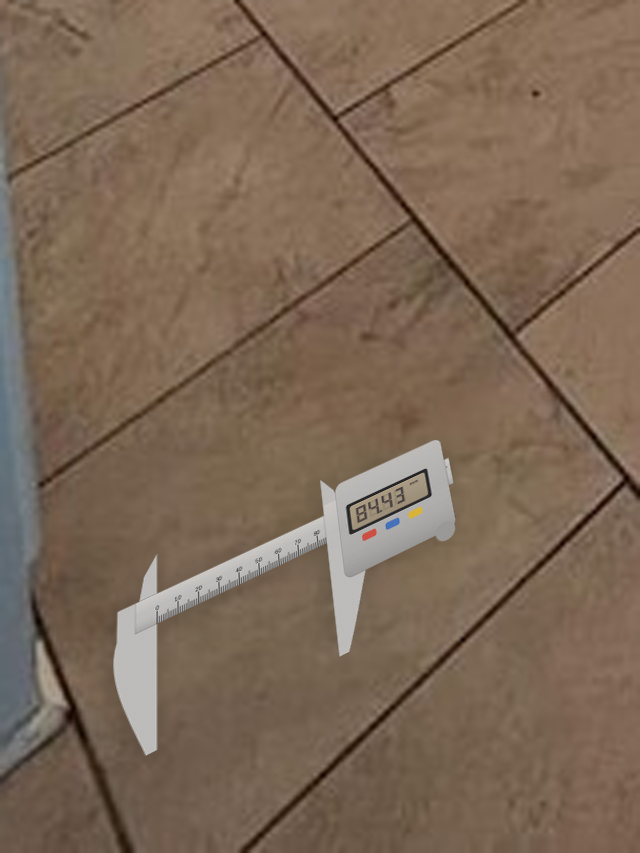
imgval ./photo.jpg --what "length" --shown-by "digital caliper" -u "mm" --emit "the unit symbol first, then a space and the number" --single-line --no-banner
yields mm 84.43
